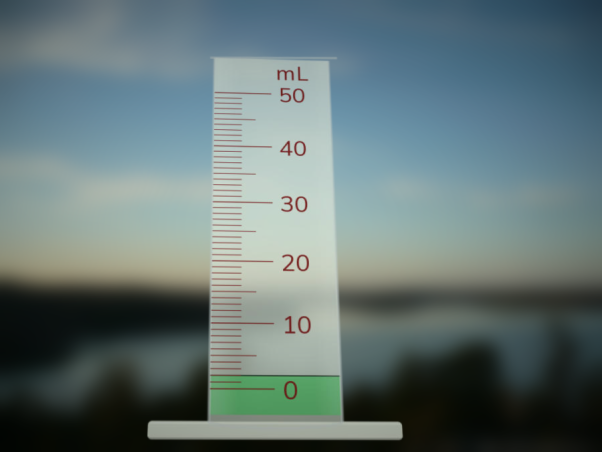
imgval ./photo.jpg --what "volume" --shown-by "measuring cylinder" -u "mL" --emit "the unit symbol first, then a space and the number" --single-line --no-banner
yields mL 2
